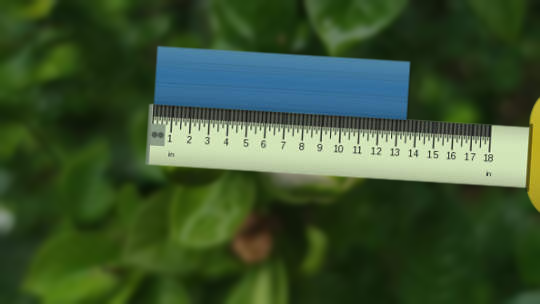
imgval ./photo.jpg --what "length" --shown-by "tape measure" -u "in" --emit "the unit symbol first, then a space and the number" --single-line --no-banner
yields in 13.5
